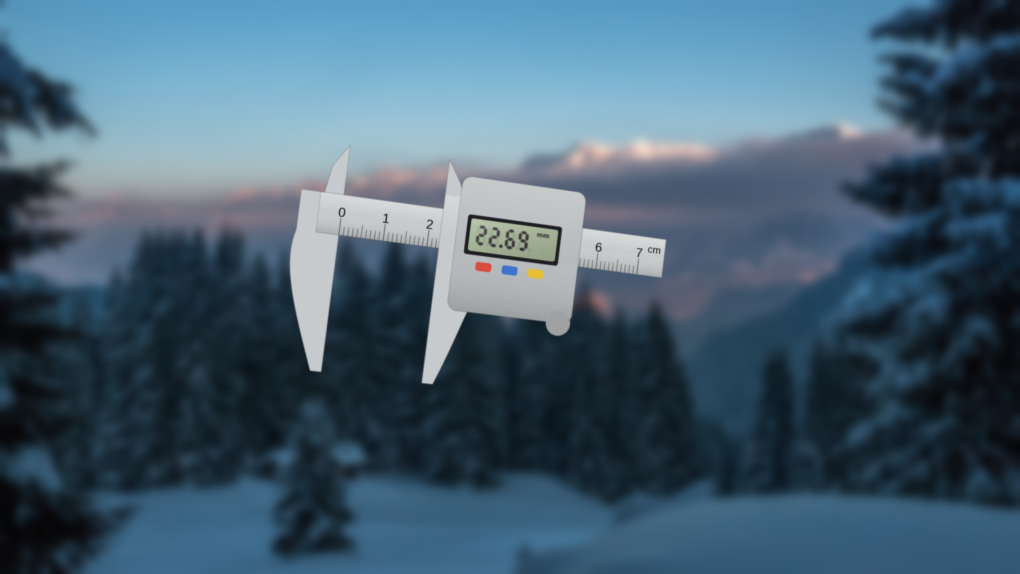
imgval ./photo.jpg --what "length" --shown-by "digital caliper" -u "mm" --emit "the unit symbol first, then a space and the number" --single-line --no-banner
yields mm 22.69
